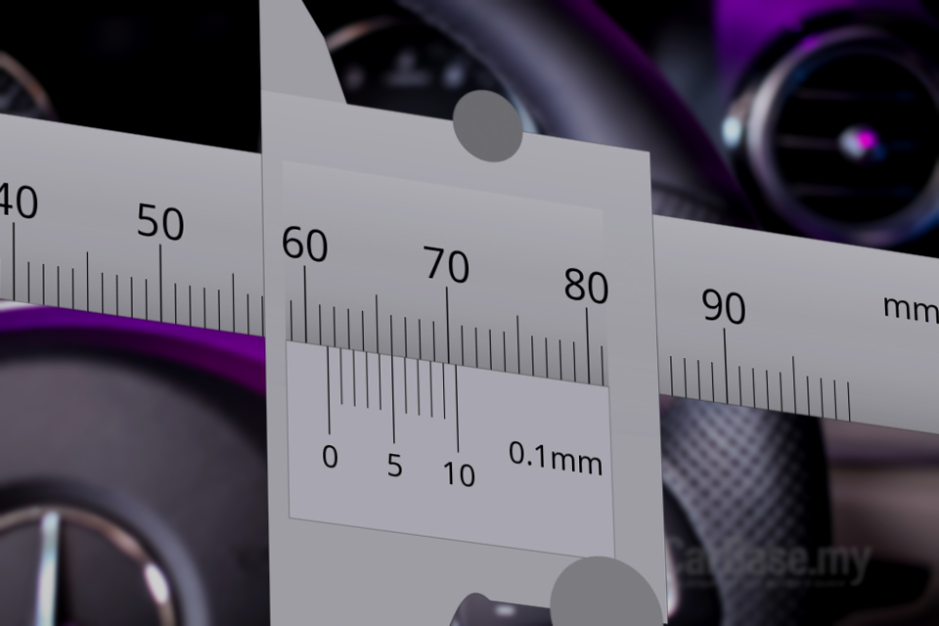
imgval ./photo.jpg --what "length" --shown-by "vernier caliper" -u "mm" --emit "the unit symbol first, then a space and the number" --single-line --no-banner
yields mm 61.5
